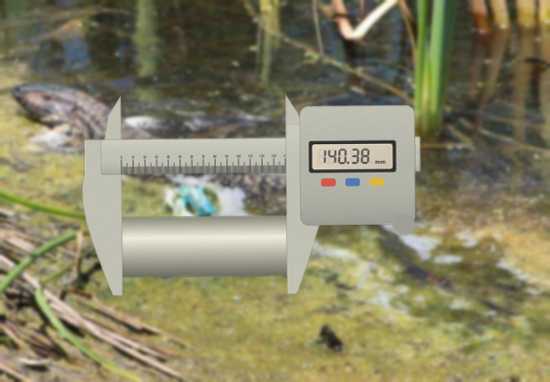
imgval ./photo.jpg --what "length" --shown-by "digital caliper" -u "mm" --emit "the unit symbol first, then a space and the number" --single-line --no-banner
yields mm 140.38
